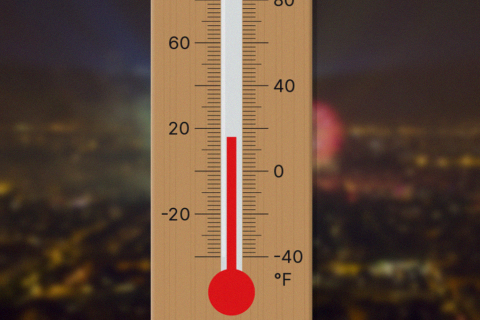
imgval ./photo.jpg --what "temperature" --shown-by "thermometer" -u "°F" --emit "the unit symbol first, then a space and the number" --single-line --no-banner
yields °F 16
